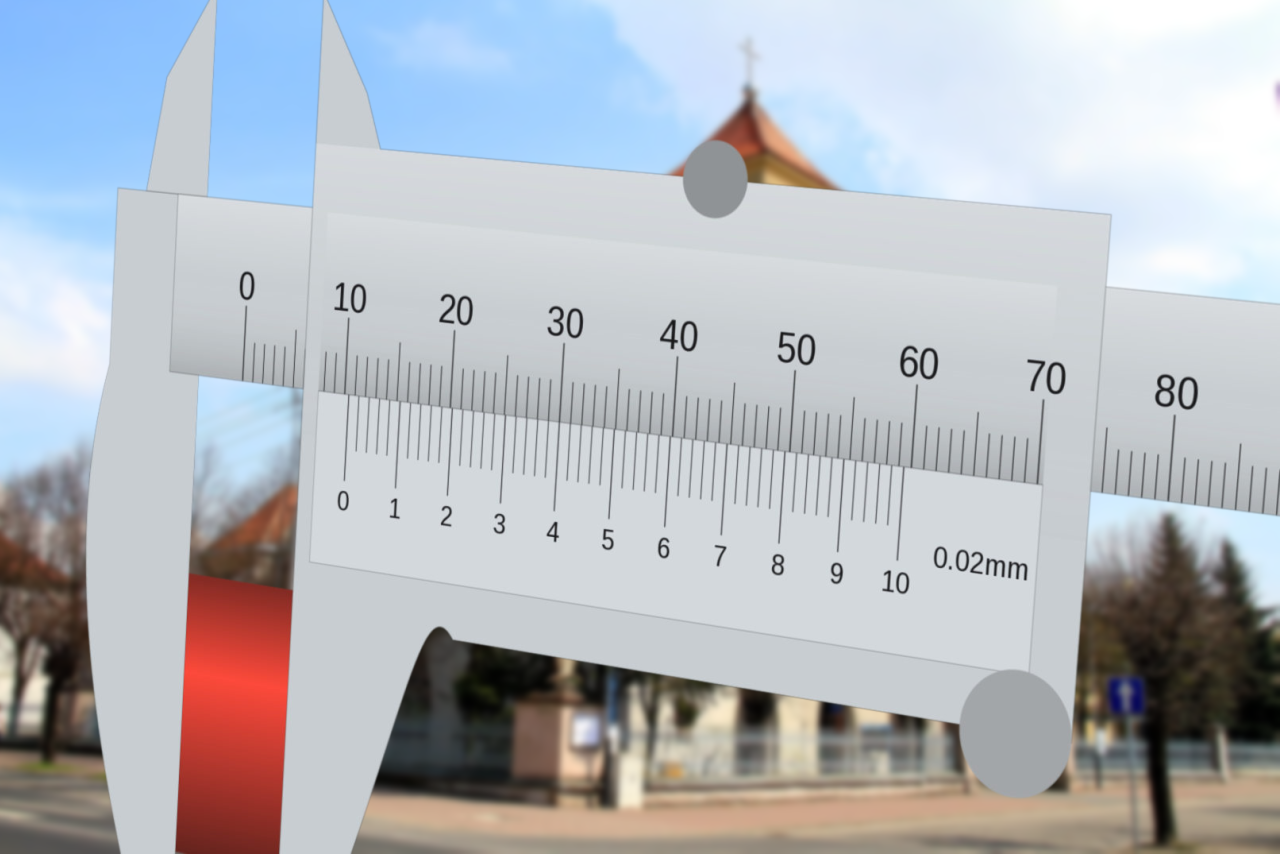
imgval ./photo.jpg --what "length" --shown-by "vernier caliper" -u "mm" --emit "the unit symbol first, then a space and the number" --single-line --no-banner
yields mm 10.4
